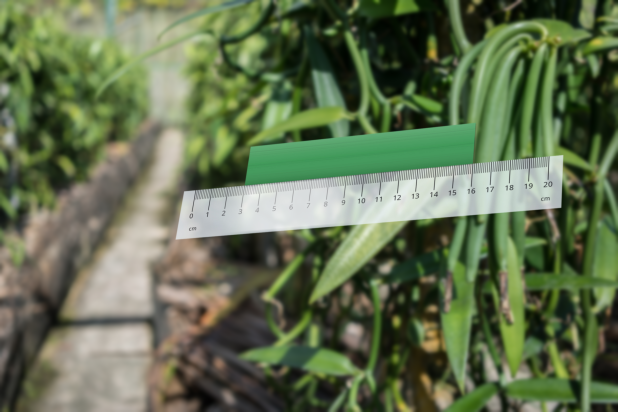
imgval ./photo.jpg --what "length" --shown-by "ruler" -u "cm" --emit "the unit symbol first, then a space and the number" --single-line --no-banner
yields cm 13
